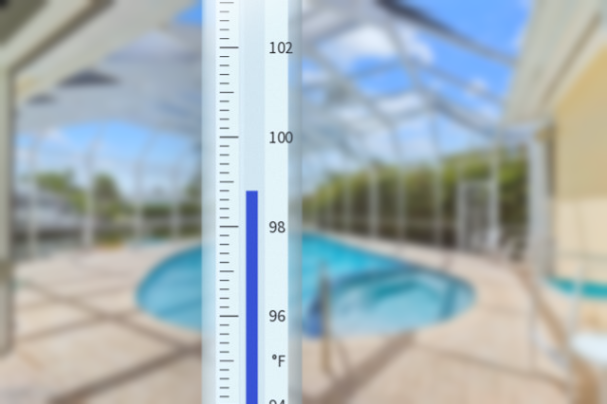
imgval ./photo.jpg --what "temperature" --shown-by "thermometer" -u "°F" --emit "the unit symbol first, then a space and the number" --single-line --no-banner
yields °F 98.8
